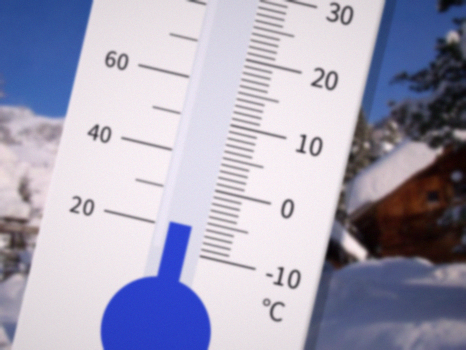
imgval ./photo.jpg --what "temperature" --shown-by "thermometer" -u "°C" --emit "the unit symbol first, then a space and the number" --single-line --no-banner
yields °C -6
